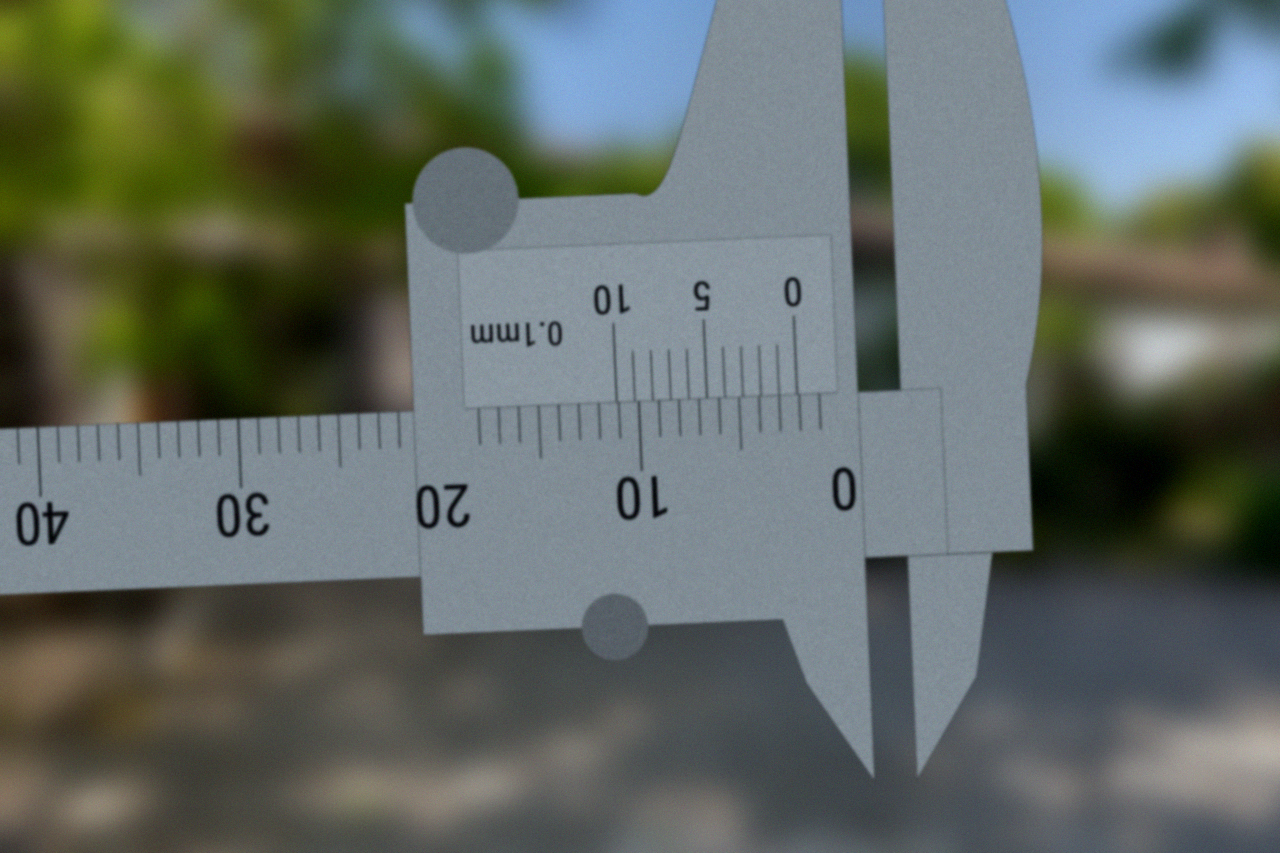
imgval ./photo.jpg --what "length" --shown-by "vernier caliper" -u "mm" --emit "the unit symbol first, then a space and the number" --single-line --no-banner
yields mm 2.1
